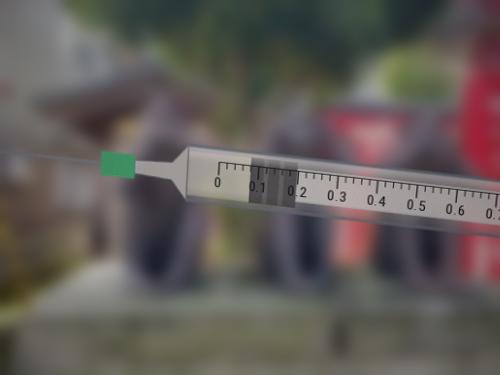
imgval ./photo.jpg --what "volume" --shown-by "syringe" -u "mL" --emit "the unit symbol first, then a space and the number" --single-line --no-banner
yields mL 0.08
